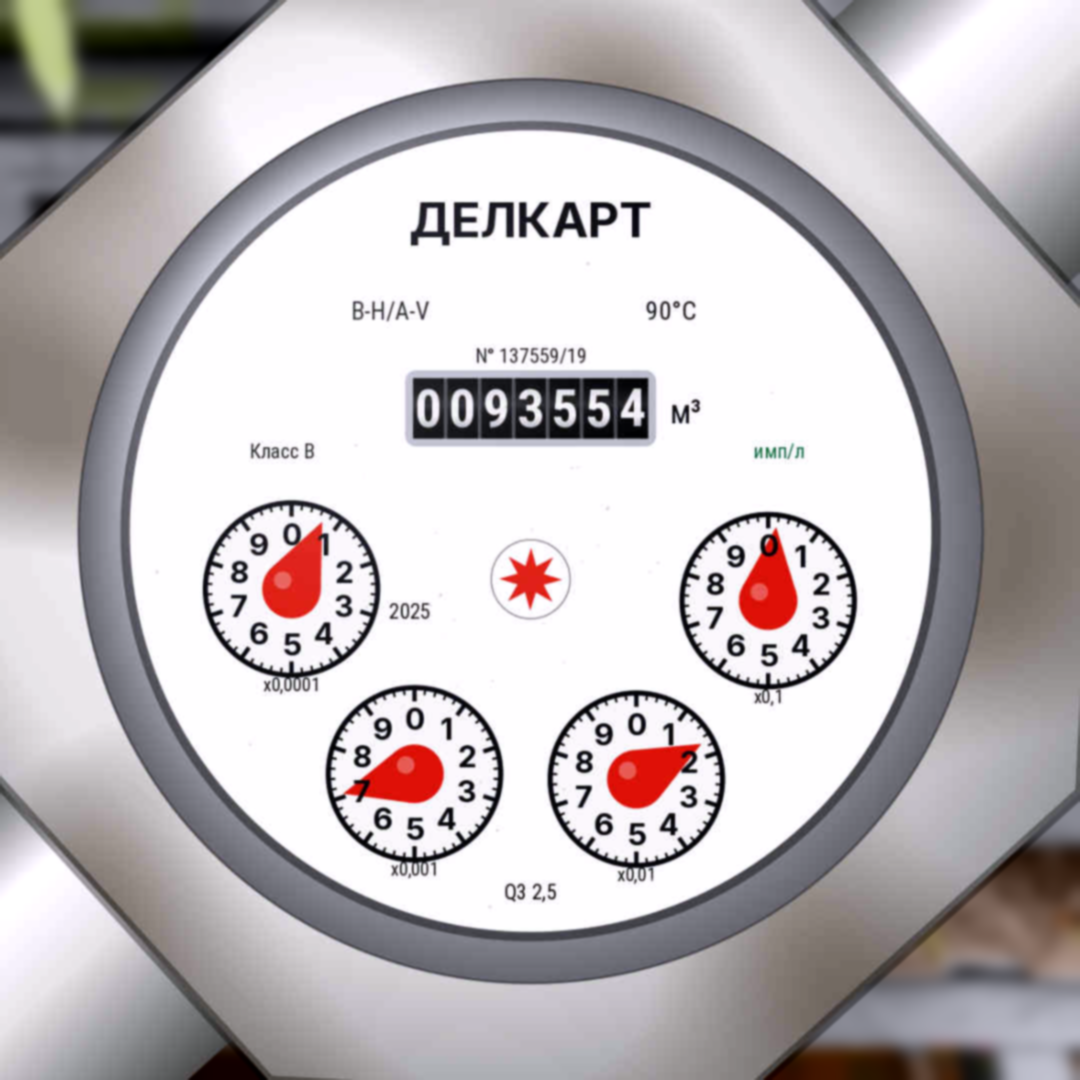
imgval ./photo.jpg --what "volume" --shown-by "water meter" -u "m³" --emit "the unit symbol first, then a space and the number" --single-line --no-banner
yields m³ 93554.0170
